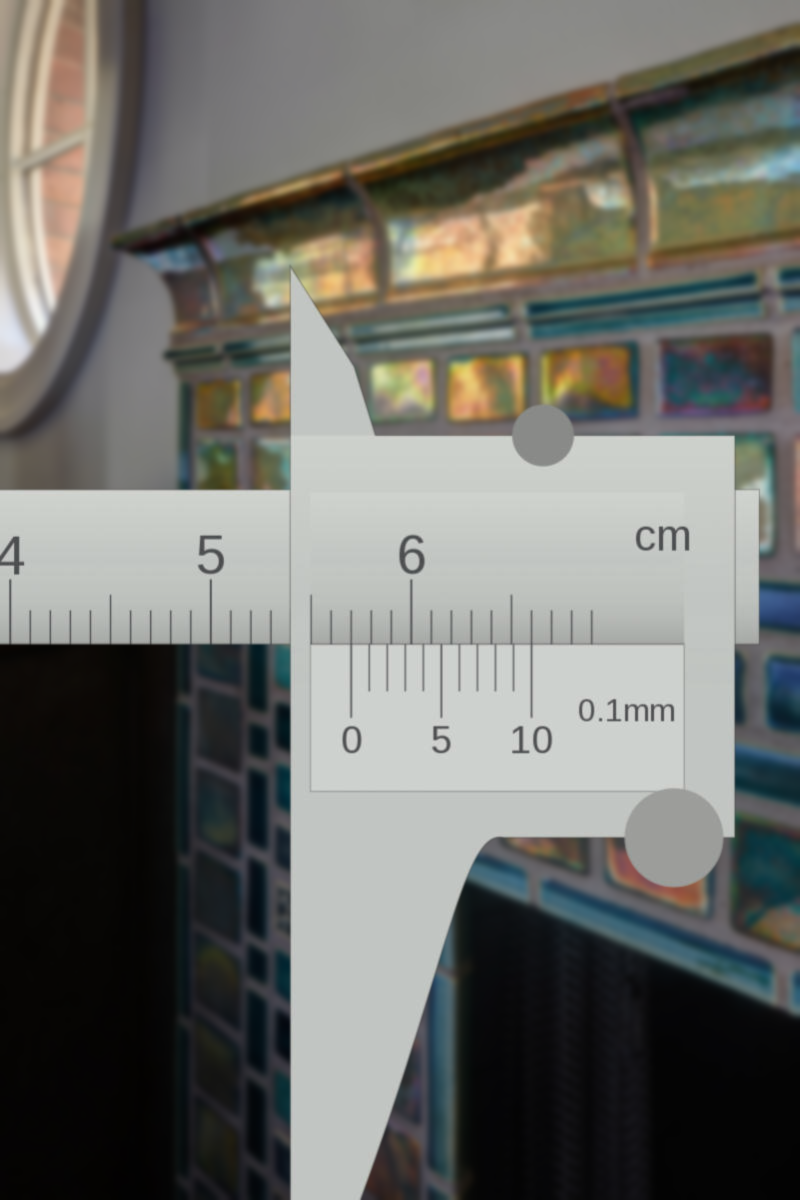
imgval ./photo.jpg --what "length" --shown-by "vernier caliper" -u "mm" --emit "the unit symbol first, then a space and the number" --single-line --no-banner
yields mm 57.0
